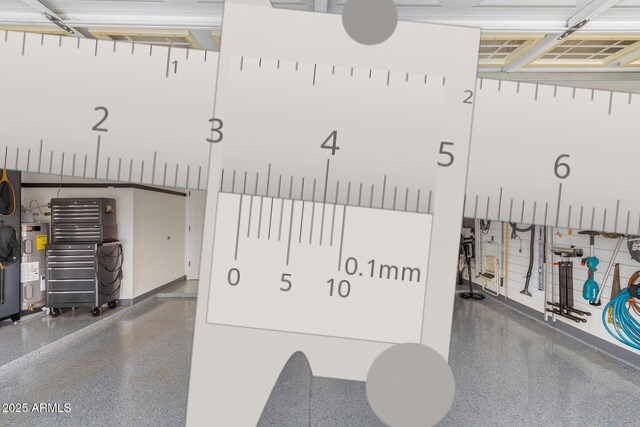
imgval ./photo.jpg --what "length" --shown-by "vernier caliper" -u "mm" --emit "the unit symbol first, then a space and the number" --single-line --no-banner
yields mm 32.8
